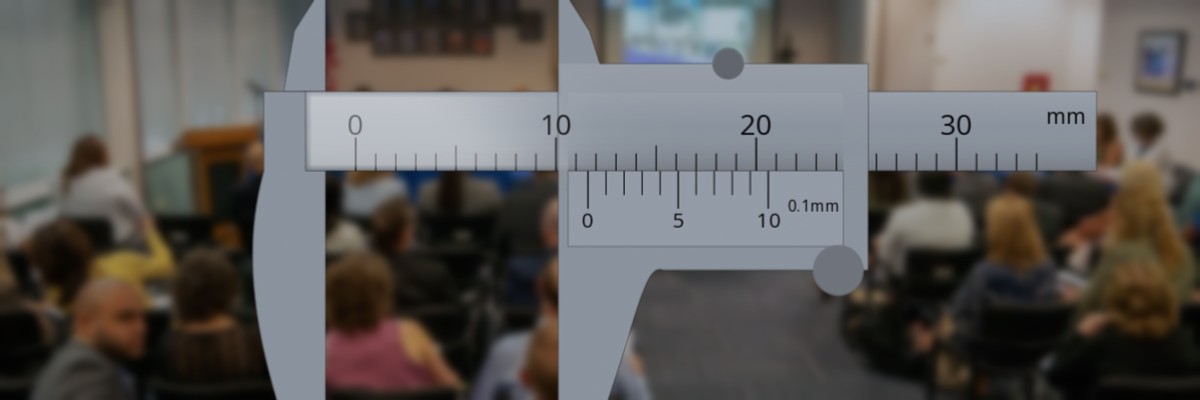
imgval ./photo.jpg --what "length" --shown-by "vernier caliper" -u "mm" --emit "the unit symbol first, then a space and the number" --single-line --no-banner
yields mm 11.6
